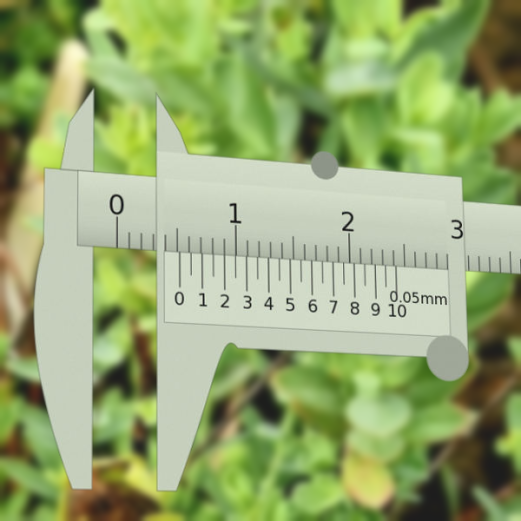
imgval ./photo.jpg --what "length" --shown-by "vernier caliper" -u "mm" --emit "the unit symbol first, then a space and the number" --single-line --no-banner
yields mm 5.2
